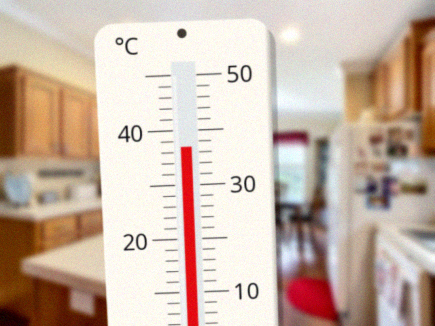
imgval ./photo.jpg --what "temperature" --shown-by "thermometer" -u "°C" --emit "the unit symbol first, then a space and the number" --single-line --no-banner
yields °C 37
